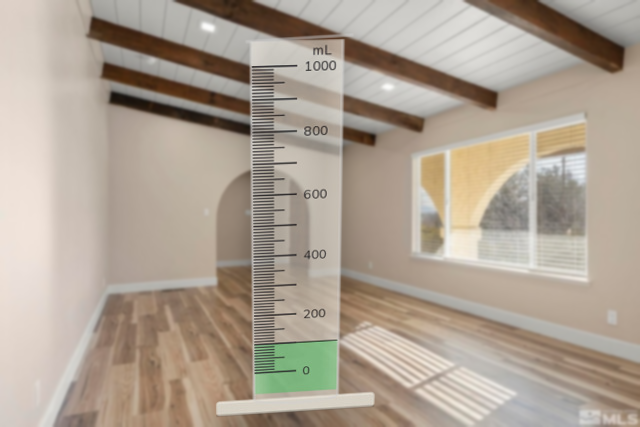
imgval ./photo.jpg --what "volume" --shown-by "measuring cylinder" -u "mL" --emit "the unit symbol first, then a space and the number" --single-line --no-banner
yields mL 100
